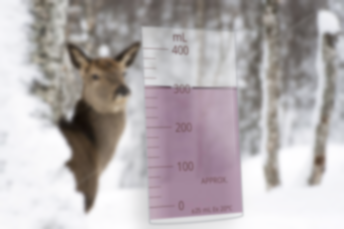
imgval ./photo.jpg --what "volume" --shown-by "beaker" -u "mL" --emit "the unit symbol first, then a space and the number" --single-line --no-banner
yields mL 300
